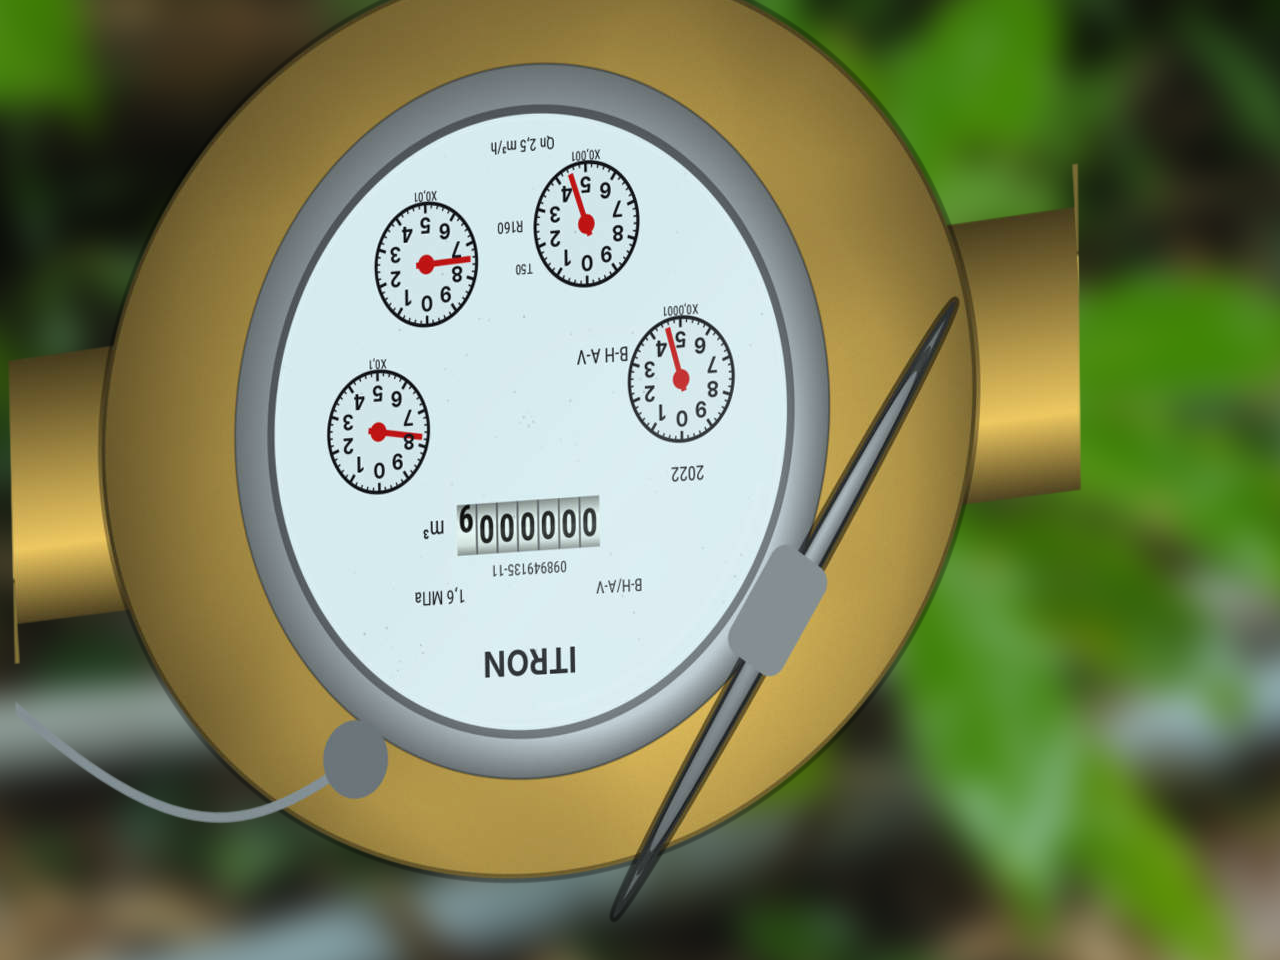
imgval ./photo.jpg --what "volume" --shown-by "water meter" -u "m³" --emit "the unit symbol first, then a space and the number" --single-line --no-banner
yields m³ 8.7744
